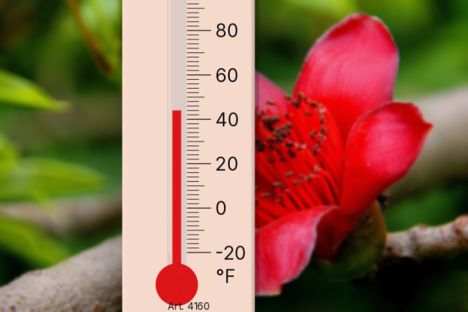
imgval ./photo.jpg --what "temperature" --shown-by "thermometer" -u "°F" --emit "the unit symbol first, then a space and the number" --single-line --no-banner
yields °F 44
